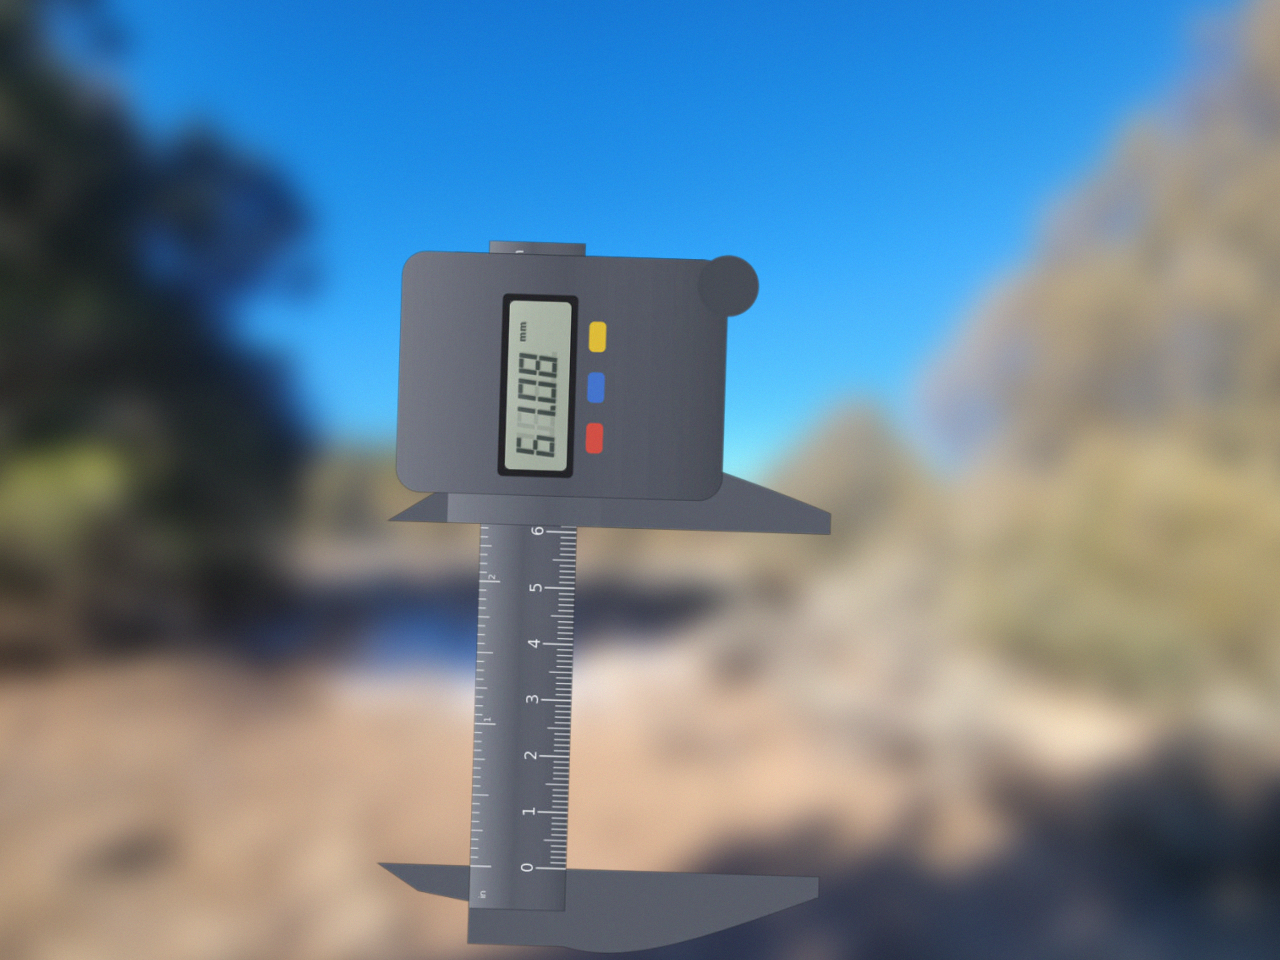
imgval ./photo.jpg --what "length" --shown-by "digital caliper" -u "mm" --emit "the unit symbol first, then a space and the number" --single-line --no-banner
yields mm 61.08
